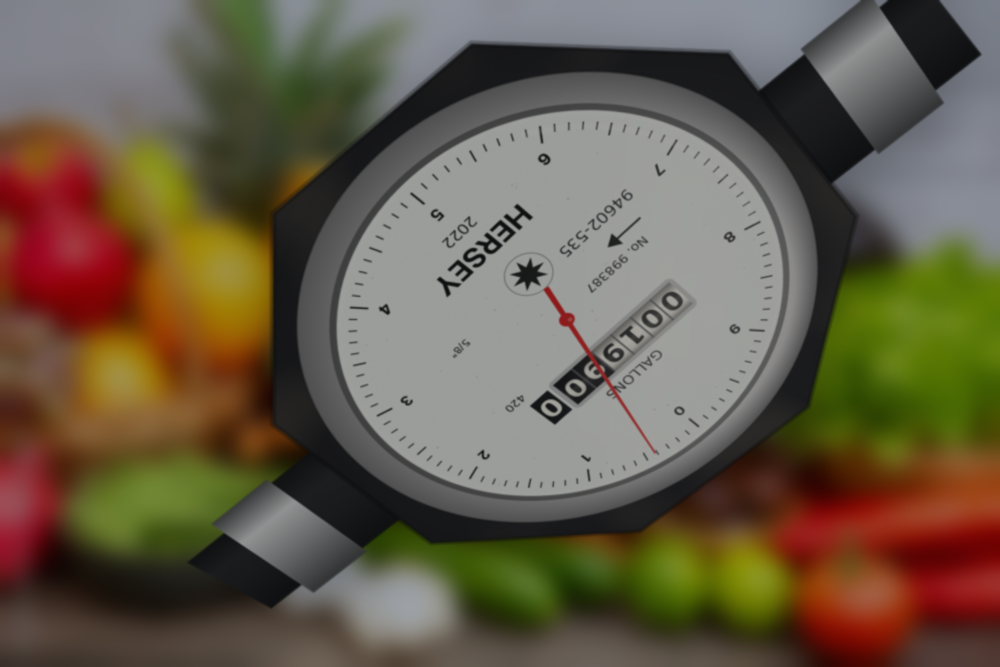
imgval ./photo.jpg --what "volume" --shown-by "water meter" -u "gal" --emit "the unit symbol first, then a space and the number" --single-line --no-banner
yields gal 19900.4
